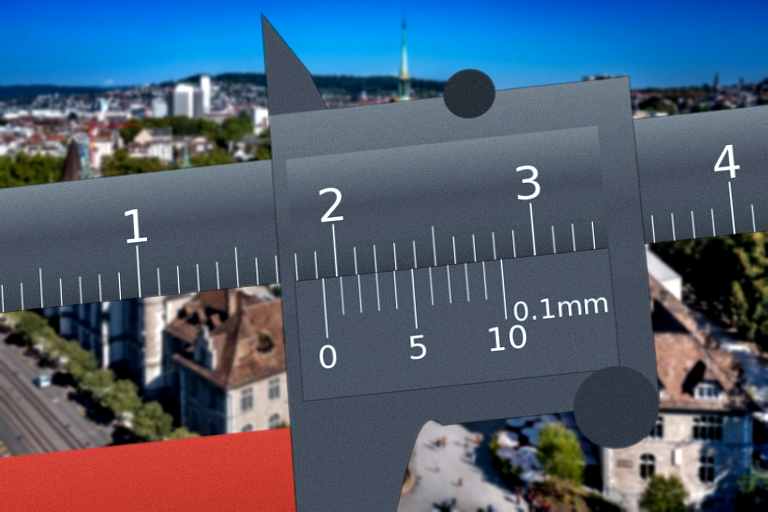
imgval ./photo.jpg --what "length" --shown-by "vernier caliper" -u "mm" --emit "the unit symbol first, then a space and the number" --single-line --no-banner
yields mm 19.3
